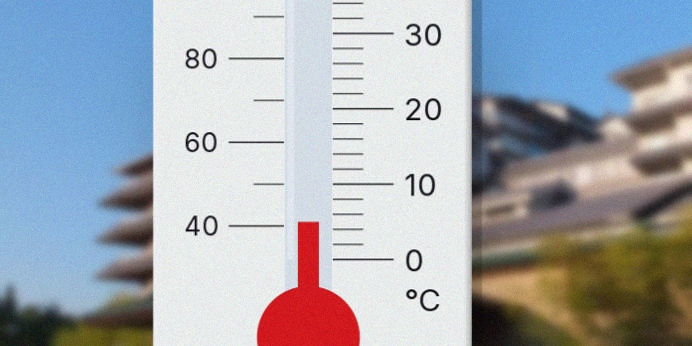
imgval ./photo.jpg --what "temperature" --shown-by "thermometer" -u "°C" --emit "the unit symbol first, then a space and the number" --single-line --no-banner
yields °C 5
